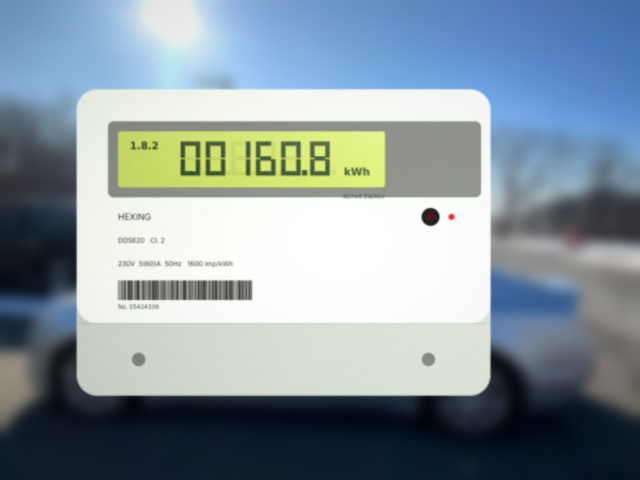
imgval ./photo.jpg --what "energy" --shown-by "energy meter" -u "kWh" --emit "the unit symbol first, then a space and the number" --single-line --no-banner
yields kWh 160.8
